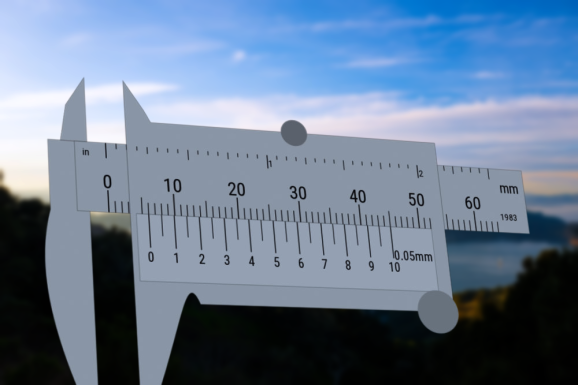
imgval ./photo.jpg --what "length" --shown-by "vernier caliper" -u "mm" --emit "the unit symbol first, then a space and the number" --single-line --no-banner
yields mm 6.0
